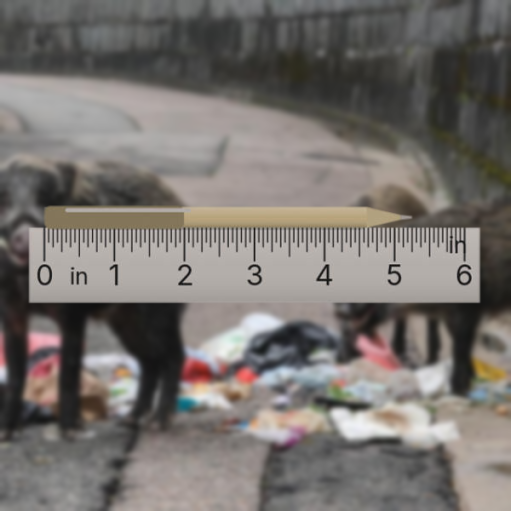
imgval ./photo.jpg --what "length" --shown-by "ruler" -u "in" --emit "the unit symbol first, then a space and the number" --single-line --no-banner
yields in 5.25
